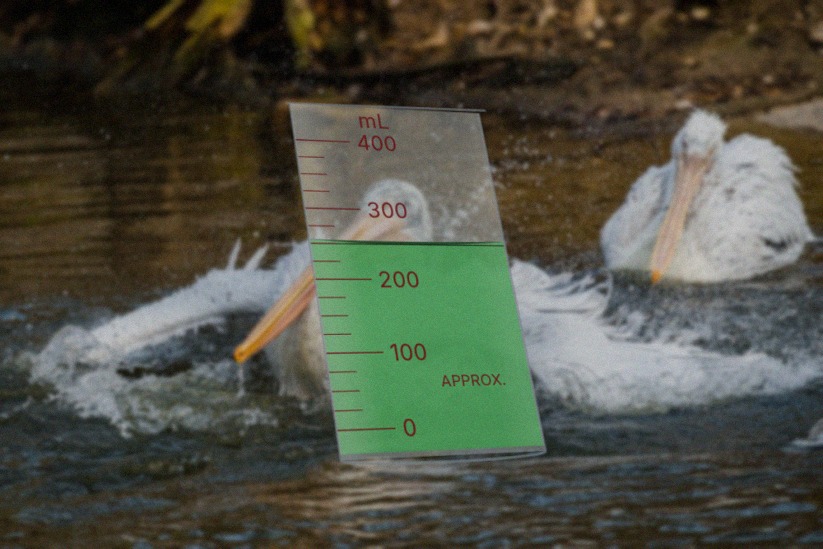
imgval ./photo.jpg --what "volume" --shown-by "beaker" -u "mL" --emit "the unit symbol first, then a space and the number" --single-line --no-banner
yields mL 250
